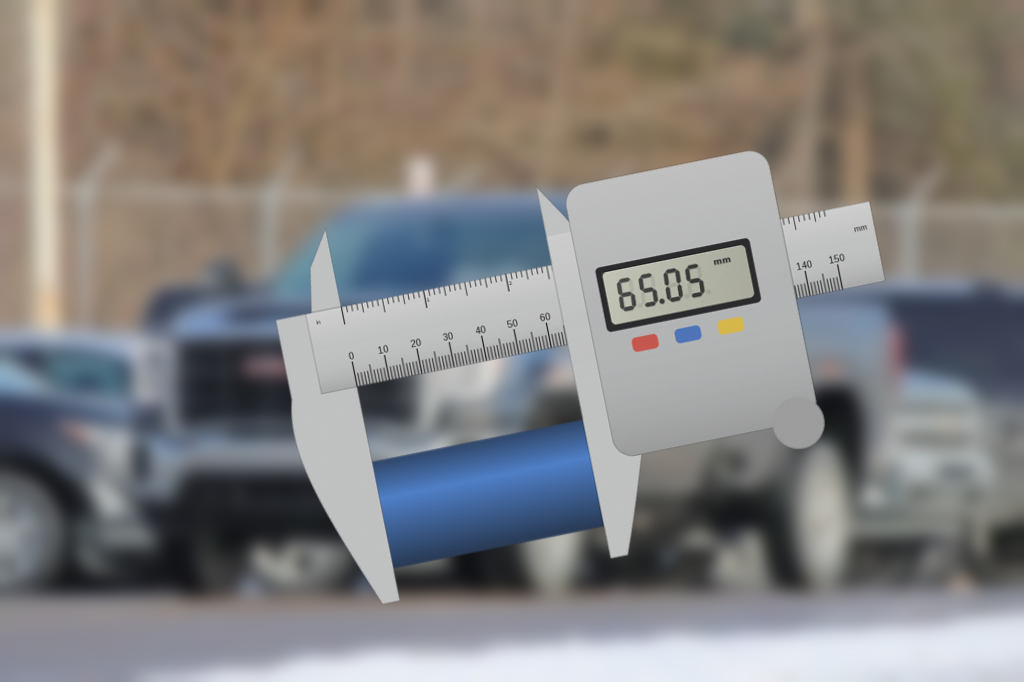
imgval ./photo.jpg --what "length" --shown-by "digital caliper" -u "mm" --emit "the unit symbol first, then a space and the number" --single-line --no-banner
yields mm 65.05
